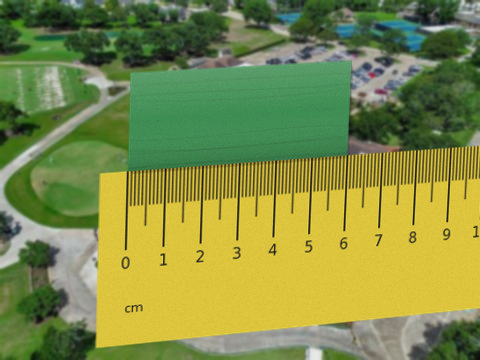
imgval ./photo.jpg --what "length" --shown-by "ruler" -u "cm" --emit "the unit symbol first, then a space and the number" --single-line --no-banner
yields cm 6
